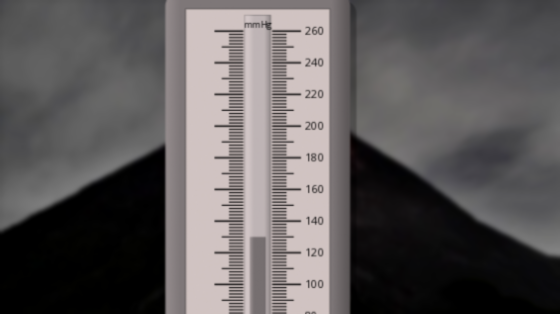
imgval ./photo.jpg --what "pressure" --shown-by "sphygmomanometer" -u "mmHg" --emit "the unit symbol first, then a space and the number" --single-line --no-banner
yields mmHg 130
